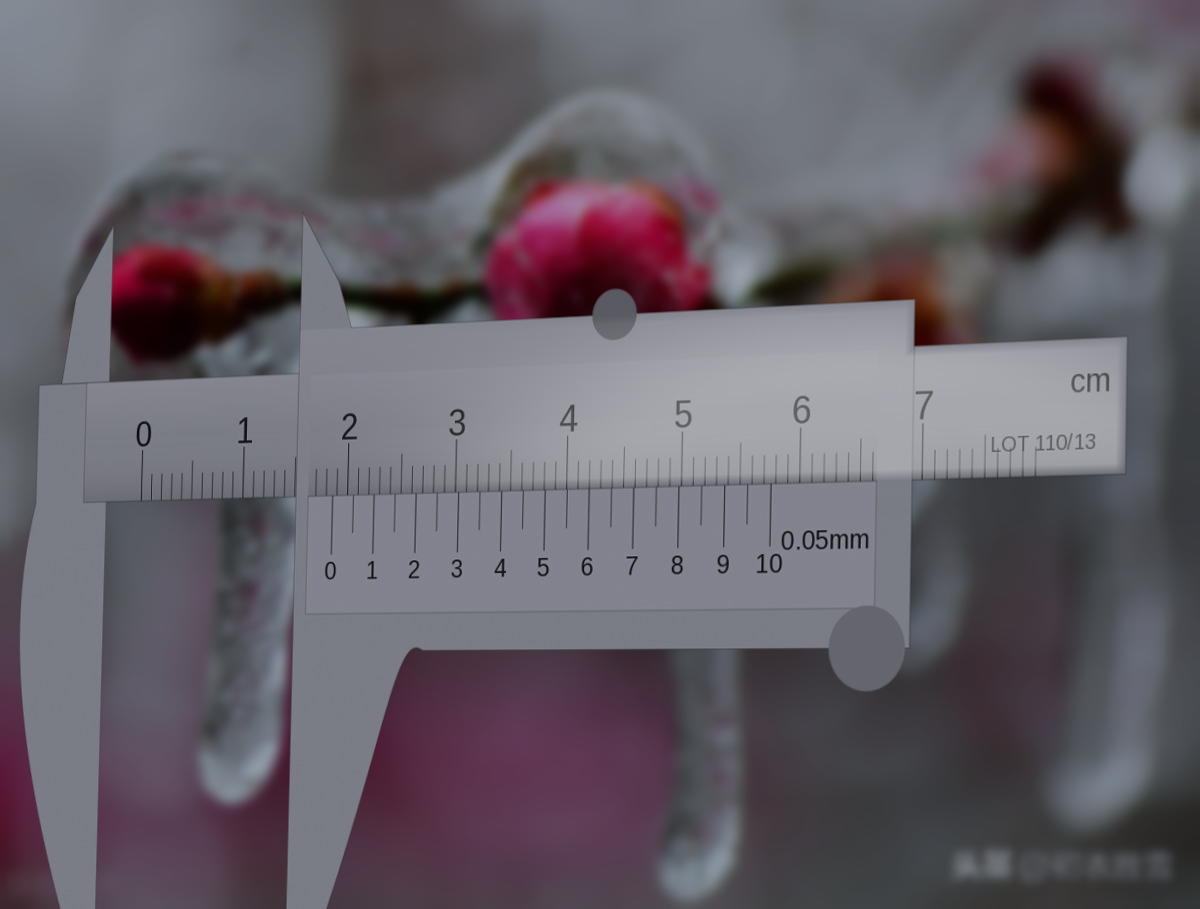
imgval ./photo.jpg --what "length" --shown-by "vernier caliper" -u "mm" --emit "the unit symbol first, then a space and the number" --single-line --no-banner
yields mm 18.6
